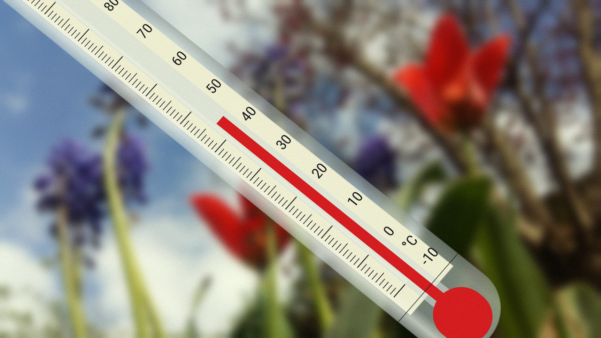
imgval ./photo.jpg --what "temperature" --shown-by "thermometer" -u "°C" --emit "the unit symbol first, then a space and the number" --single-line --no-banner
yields °C 44
